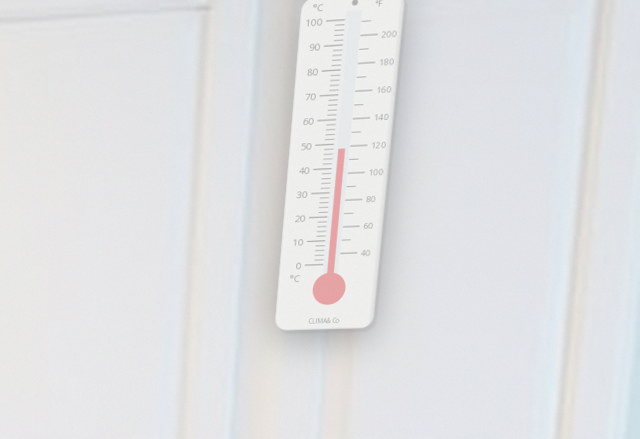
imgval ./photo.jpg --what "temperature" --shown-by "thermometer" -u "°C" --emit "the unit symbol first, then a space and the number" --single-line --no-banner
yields °C 48
